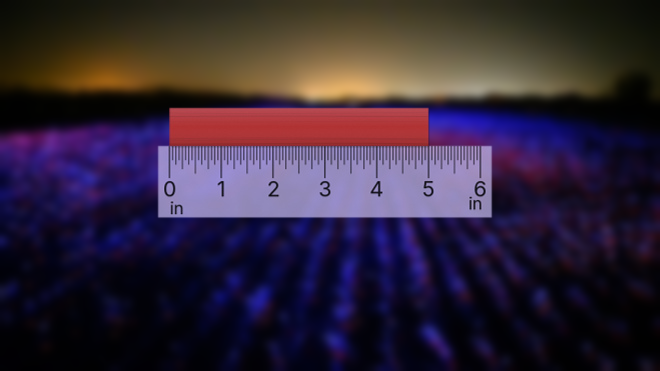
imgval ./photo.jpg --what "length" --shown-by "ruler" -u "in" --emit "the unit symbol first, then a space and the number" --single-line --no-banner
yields in 5
